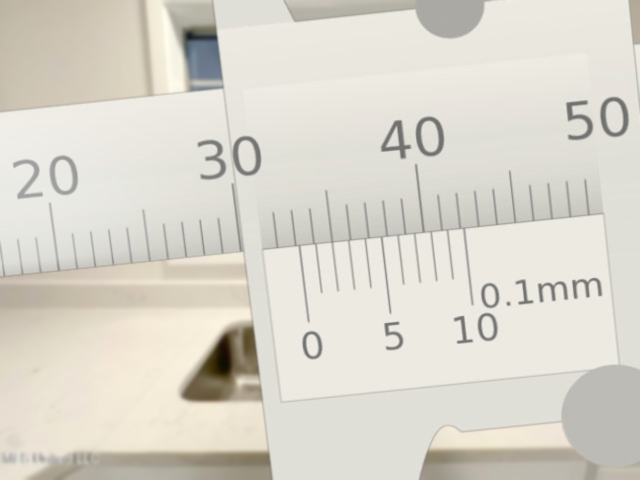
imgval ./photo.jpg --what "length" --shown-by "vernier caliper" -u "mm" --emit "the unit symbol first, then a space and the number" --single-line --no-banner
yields mm 33.2
